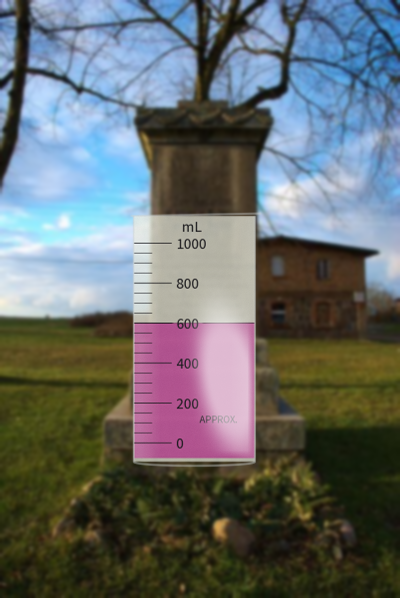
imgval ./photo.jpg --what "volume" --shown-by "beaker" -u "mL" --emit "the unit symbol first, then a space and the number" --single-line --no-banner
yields mL 600
